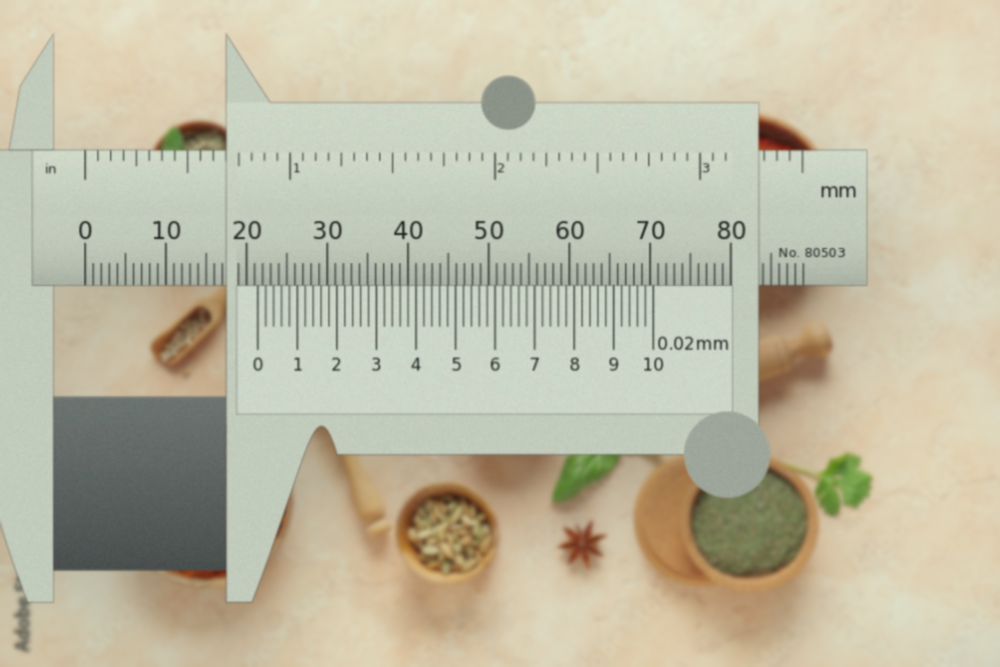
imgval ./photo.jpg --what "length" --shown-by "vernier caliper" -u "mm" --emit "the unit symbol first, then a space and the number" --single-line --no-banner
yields mm 21.4
